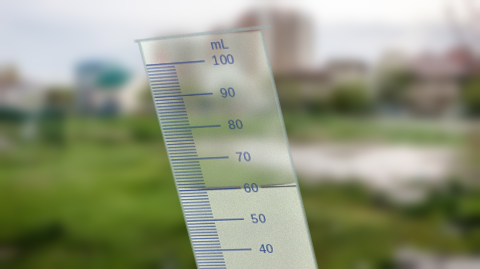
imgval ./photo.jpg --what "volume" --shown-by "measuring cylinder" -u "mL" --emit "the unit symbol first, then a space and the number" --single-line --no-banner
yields mL 60
